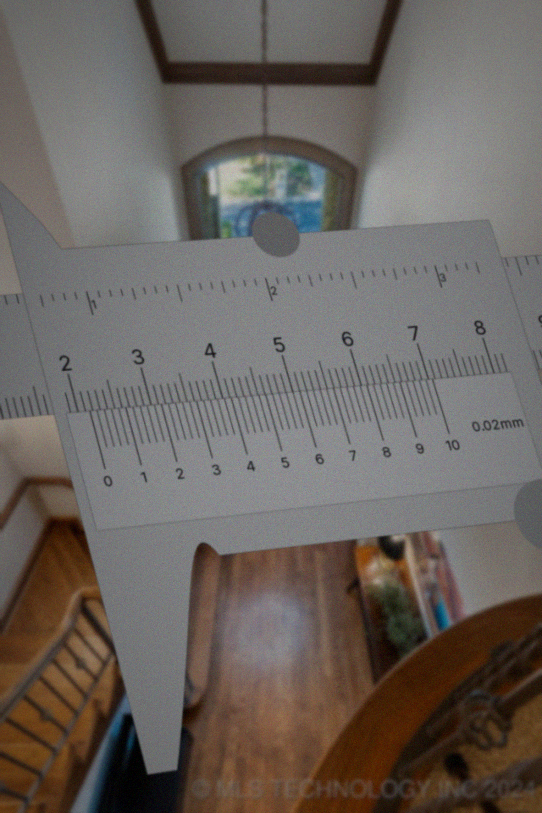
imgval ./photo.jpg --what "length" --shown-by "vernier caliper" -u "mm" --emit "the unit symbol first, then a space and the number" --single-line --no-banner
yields mm 21.6
